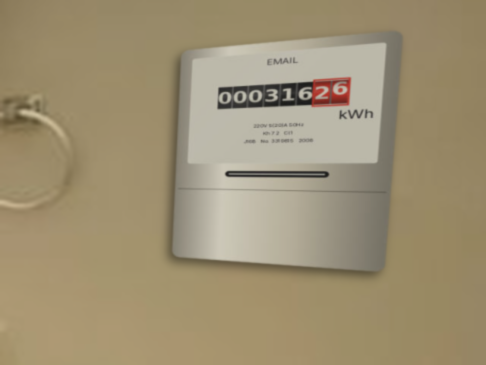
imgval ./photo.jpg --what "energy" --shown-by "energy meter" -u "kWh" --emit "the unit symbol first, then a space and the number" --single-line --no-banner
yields kWh 316.26
